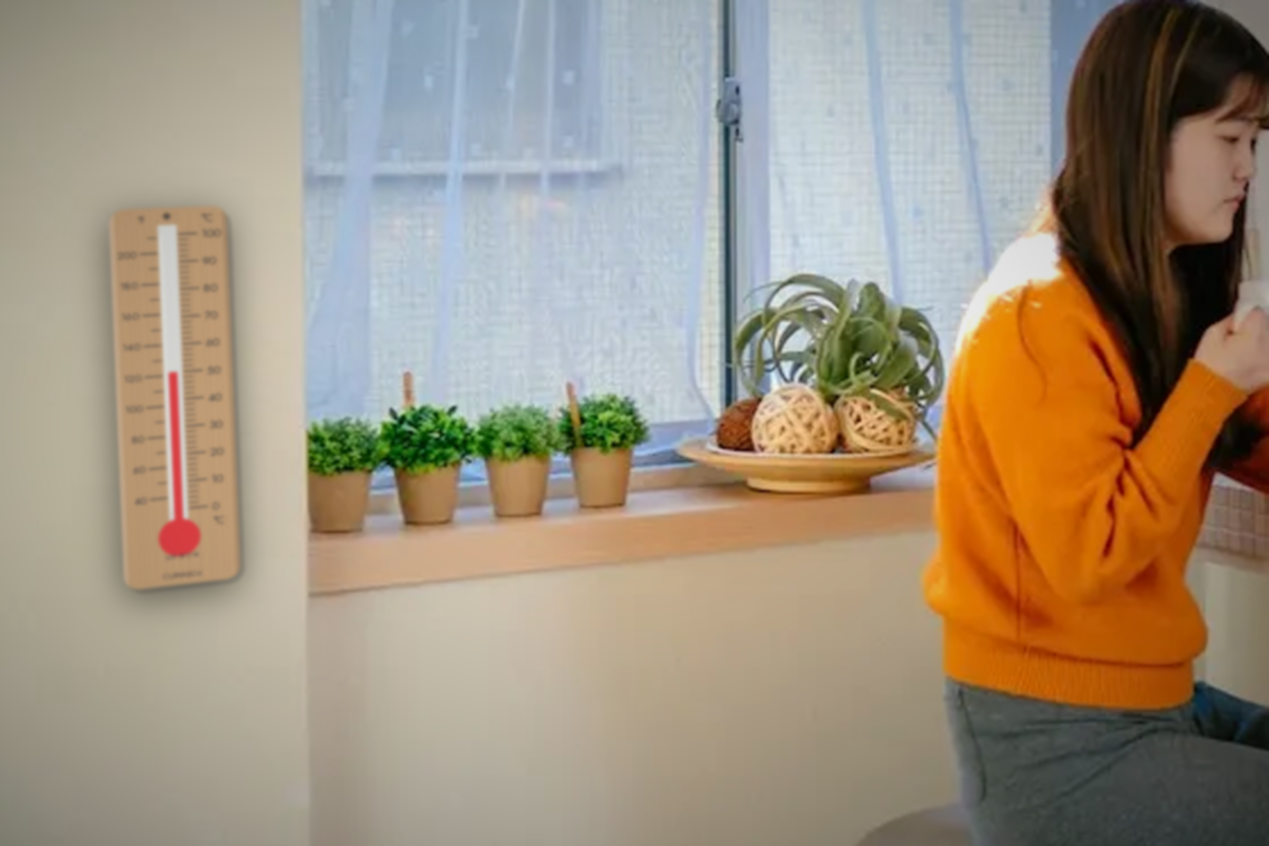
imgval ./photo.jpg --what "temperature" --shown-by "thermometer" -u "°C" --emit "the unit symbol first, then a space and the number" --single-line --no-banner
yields °C 50
